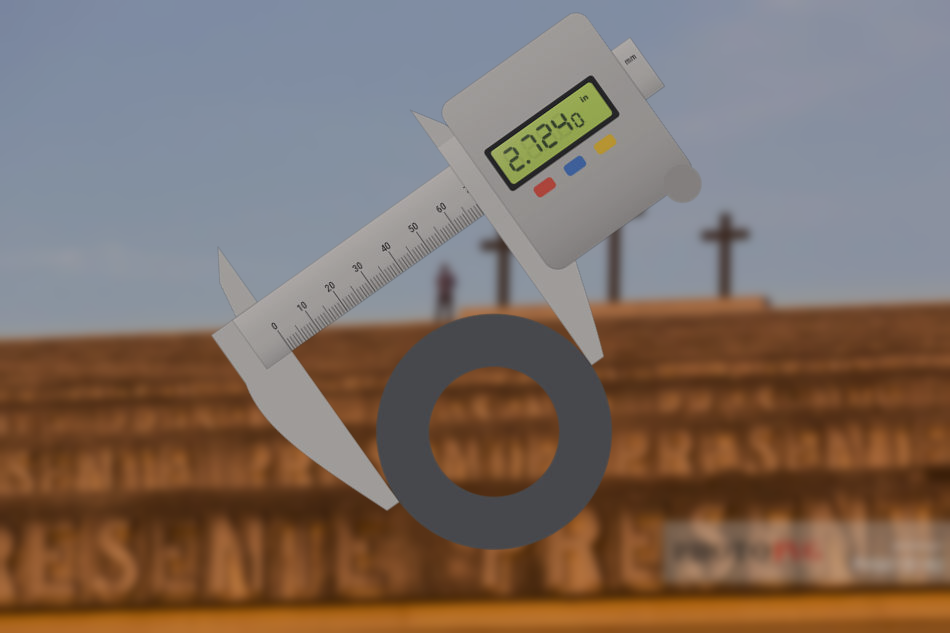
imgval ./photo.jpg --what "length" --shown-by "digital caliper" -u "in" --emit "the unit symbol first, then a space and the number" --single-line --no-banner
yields in 2.7240
